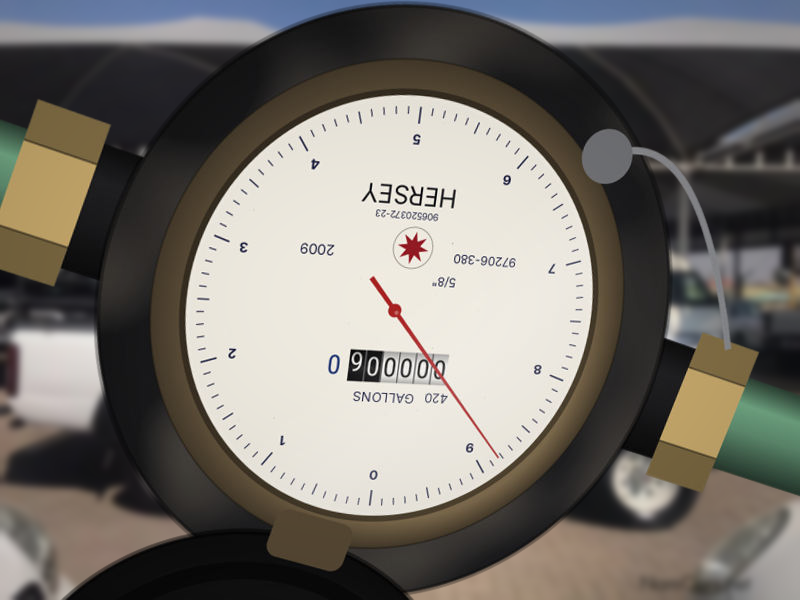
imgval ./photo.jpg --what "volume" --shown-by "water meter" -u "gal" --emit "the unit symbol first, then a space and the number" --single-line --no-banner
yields gal 58.8
